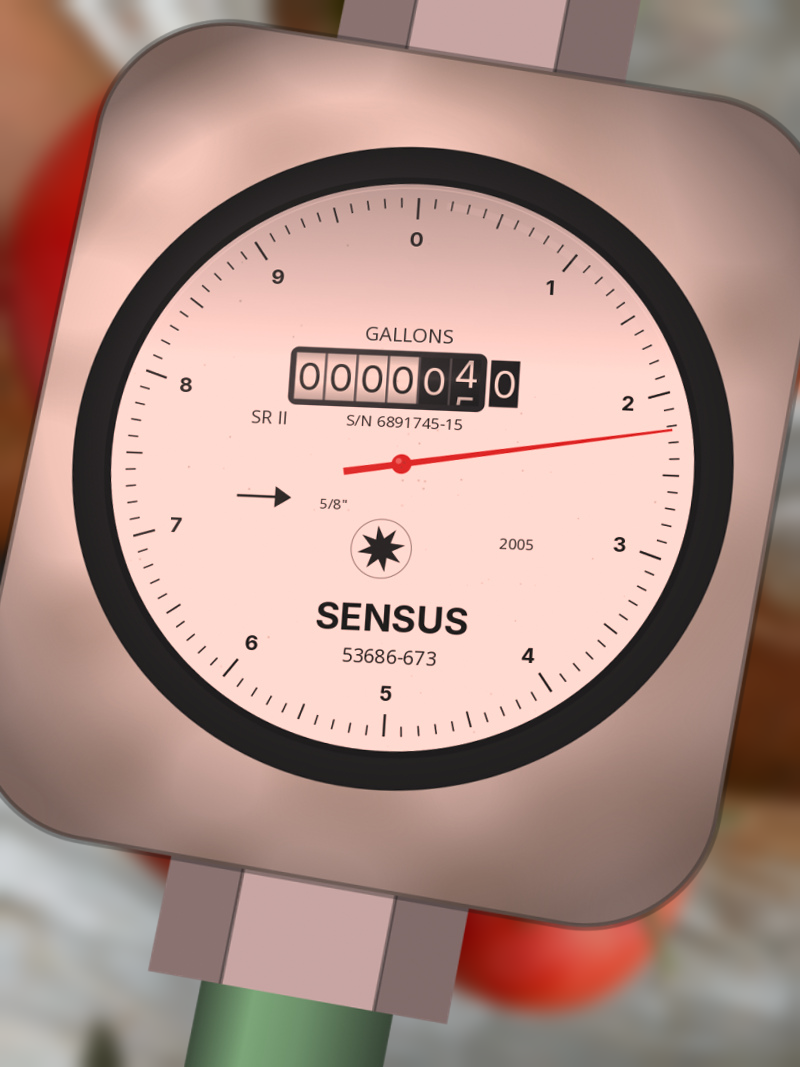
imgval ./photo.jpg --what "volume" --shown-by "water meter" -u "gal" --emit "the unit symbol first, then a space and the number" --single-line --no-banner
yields gal 42.2
